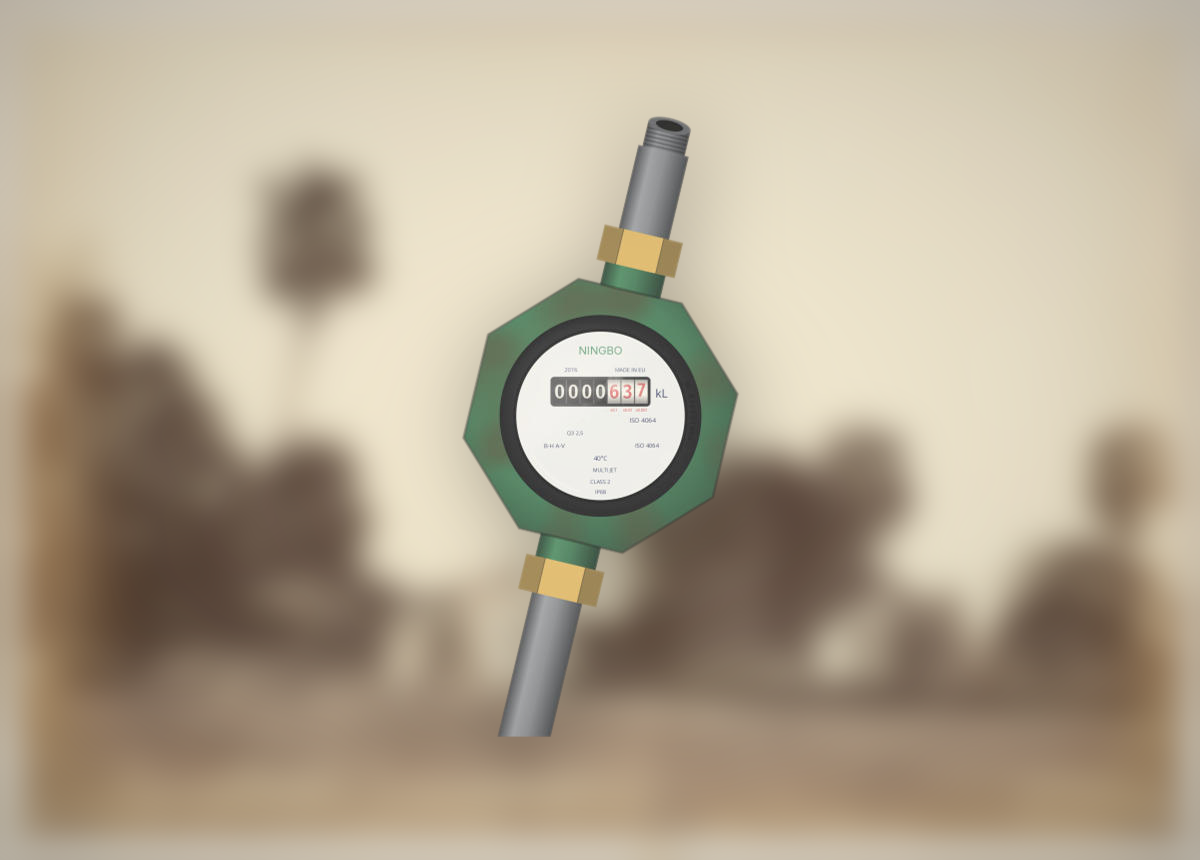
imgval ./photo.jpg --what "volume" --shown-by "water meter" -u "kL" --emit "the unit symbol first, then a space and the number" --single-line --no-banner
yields kL 0.637
